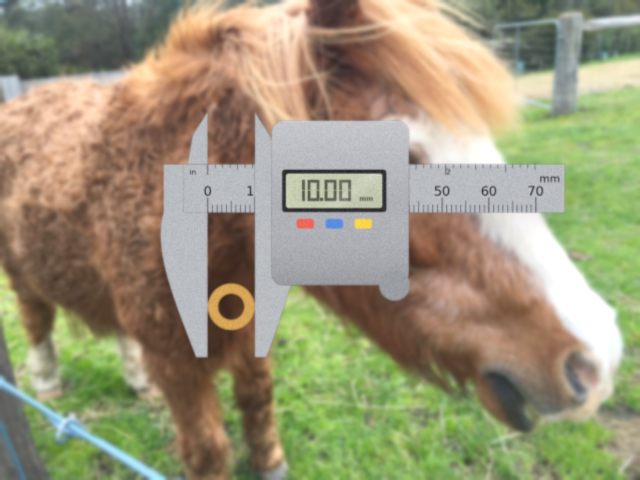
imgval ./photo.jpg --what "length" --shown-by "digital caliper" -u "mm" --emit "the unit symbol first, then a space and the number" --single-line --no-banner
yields mm 10.00
